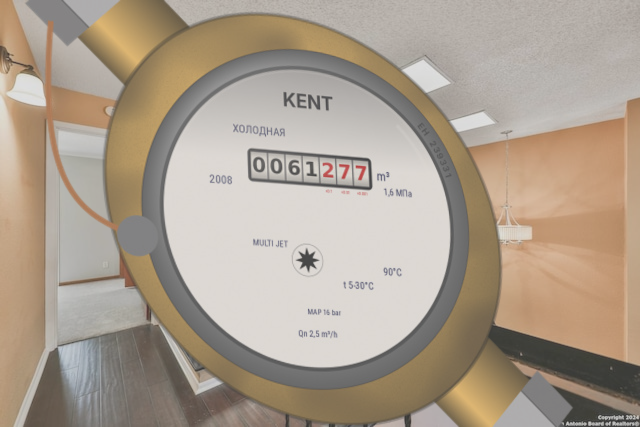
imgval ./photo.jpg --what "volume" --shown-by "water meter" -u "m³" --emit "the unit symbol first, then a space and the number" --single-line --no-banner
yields m³ 61.277
